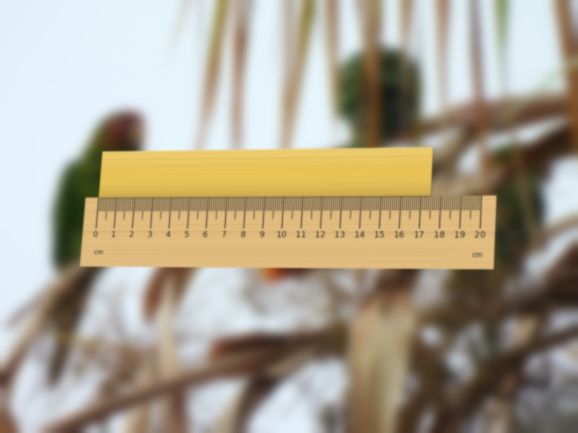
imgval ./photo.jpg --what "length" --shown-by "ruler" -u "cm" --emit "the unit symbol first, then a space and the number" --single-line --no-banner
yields cm 17.5
